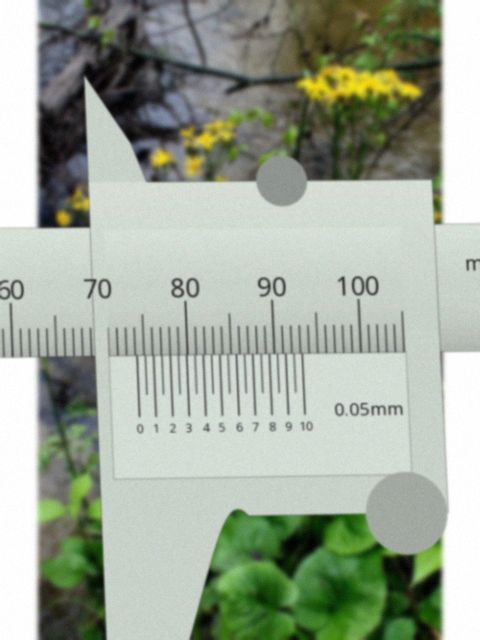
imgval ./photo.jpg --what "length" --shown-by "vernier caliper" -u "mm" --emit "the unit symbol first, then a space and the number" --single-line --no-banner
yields mm 74.2
